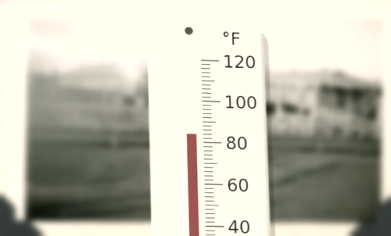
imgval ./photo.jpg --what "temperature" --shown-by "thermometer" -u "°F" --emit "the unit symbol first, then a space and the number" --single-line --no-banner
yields °F 84
